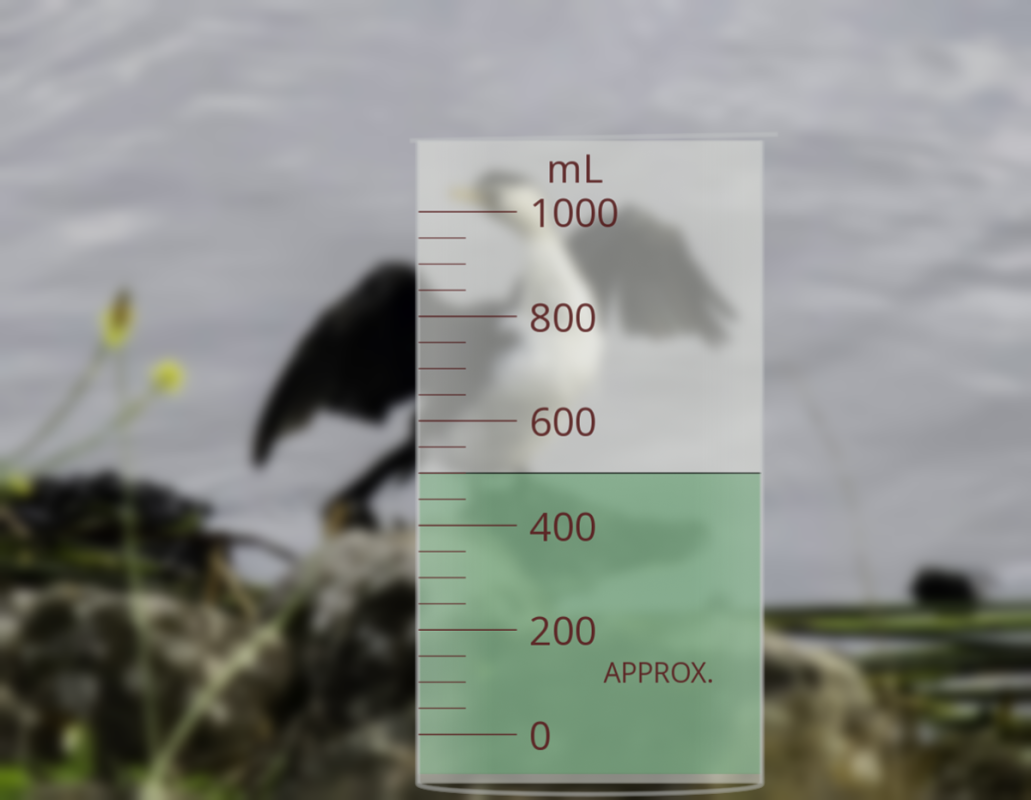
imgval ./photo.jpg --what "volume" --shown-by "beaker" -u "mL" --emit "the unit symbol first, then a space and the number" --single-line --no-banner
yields mL 500
